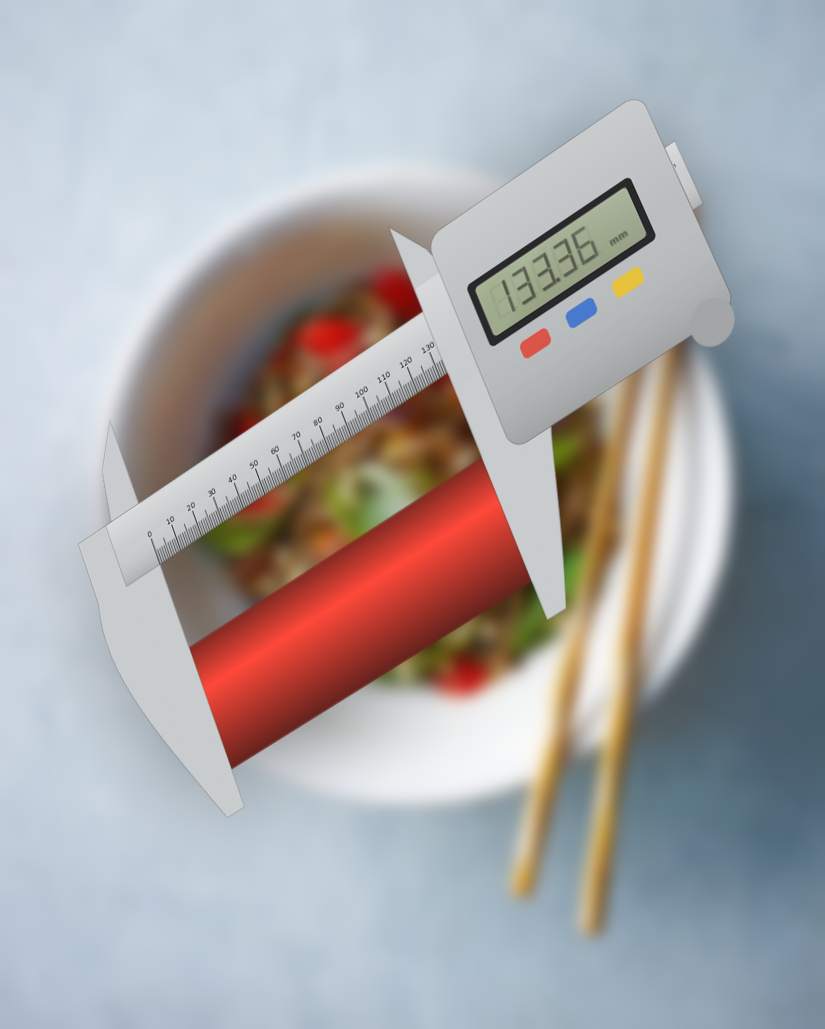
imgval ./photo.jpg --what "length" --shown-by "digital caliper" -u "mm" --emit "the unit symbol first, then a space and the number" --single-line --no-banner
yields mm 133.36
